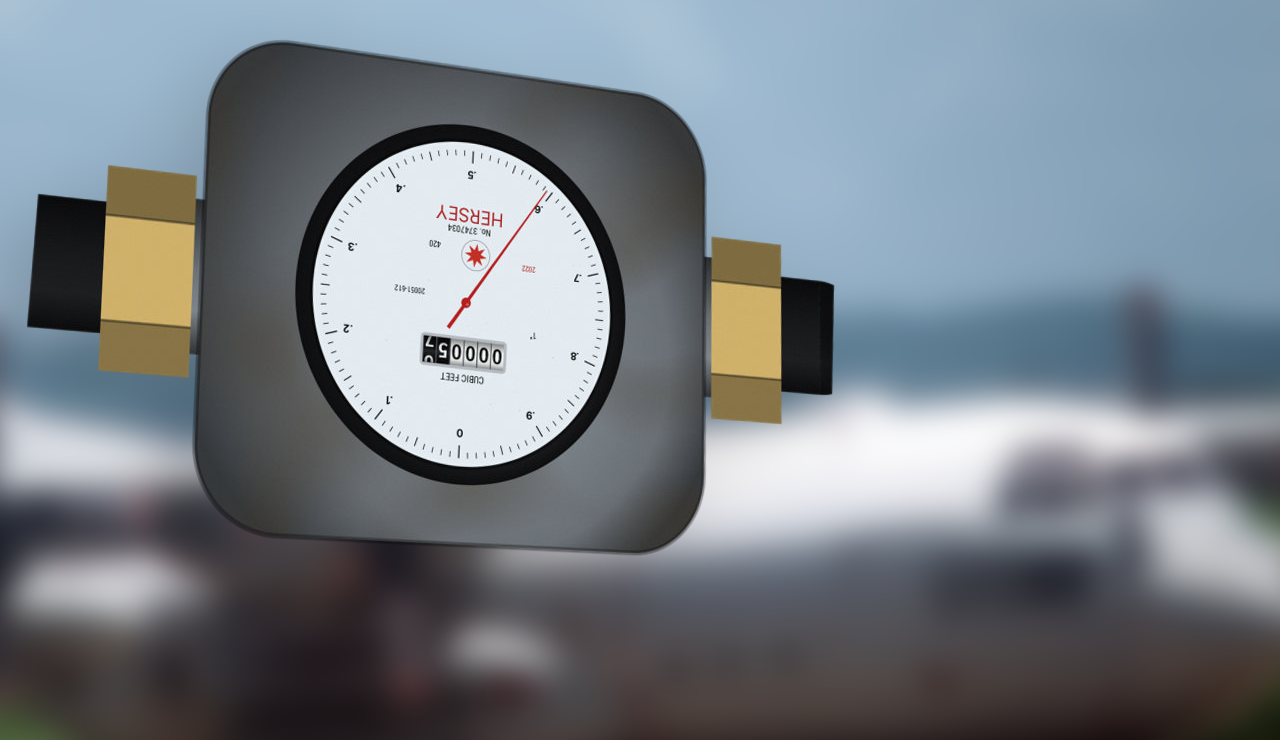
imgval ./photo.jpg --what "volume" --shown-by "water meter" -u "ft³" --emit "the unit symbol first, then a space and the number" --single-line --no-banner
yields ft³ 56.59
